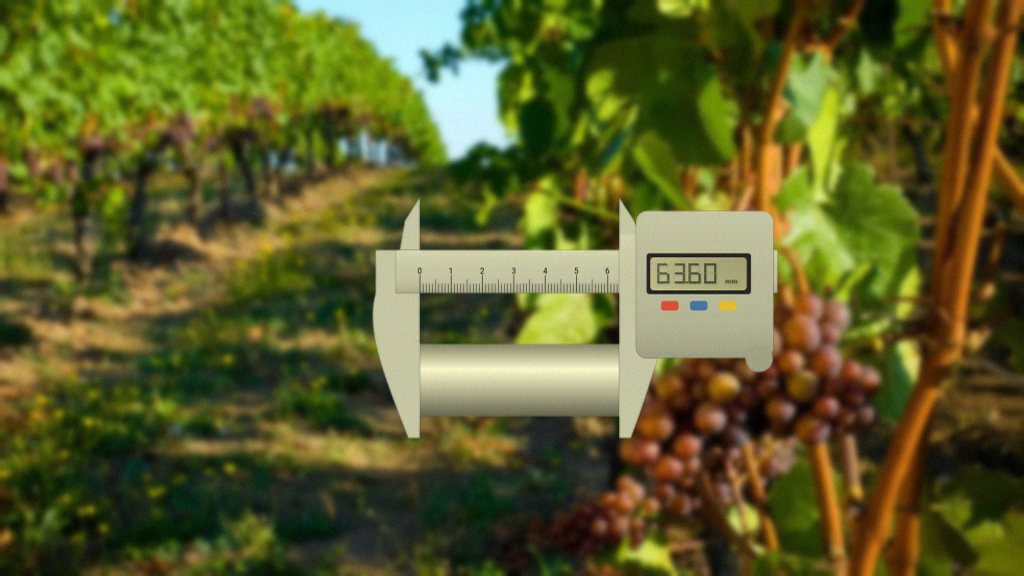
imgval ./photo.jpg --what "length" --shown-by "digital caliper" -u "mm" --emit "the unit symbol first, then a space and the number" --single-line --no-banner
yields mm 63.60
